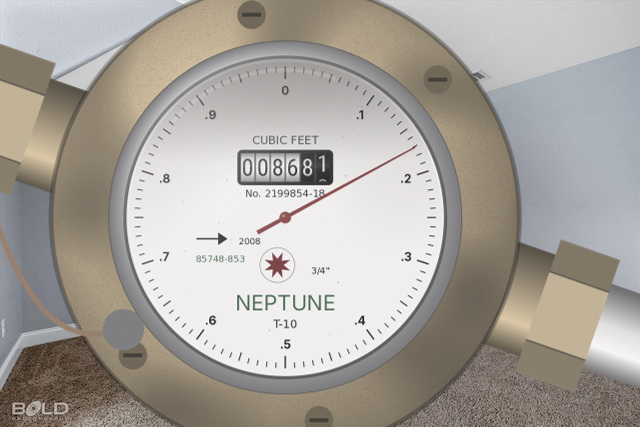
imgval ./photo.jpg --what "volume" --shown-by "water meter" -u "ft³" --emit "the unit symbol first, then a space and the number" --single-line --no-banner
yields ft³ 8681.17
